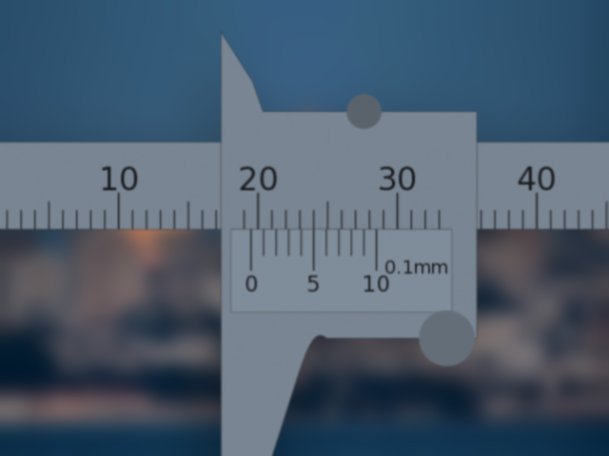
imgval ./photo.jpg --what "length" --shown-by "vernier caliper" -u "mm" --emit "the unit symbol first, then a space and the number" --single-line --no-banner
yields mm 19.5
